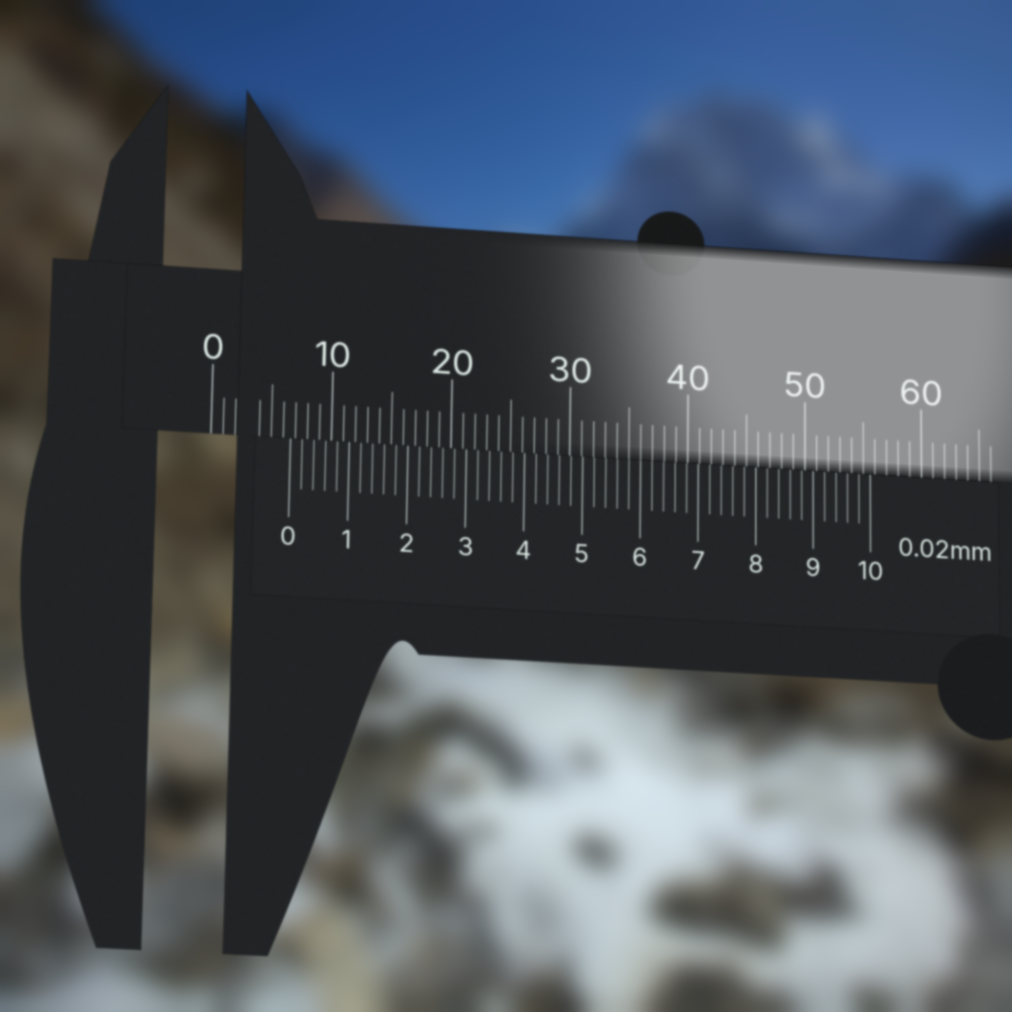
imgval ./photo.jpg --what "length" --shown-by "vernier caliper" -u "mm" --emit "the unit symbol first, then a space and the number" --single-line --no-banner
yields mm 6.6
